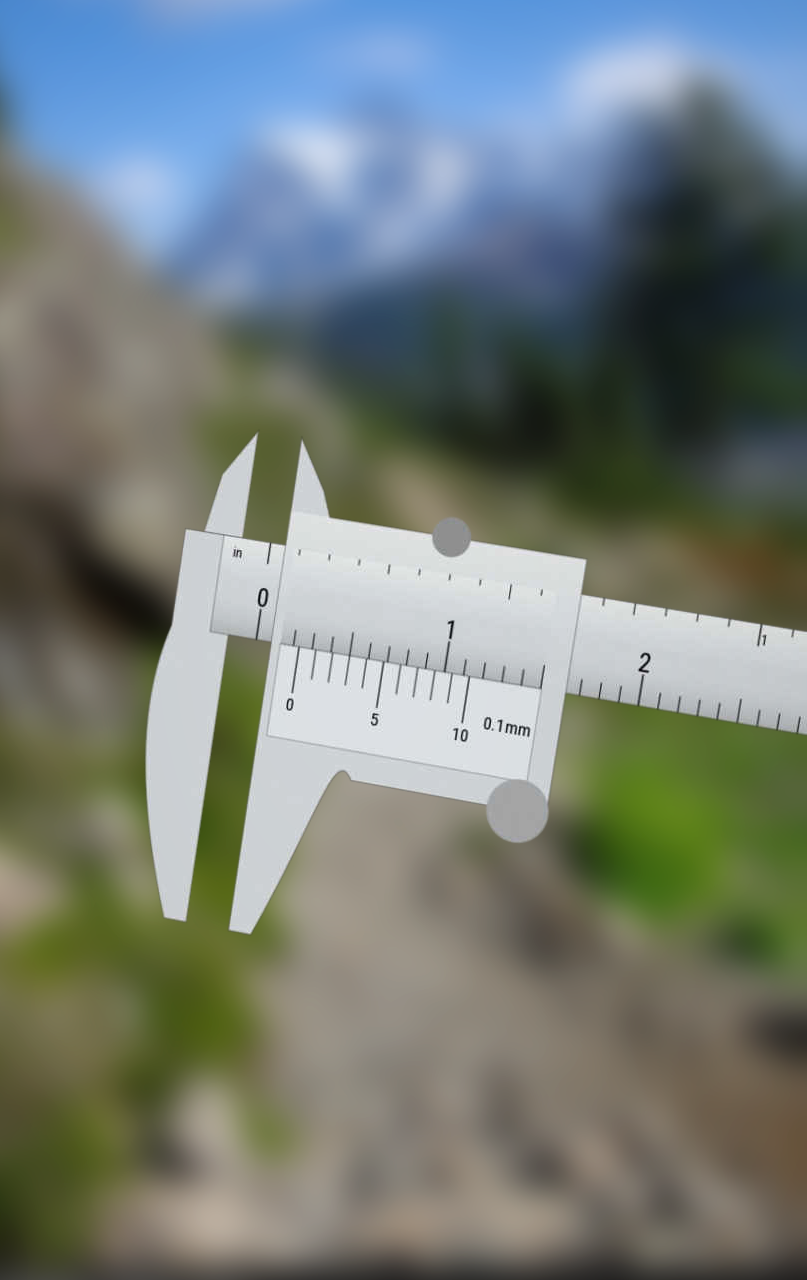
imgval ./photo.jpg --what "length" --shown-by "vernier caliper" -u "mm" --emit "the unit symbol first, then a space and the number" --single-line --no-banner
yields mm 2.3
